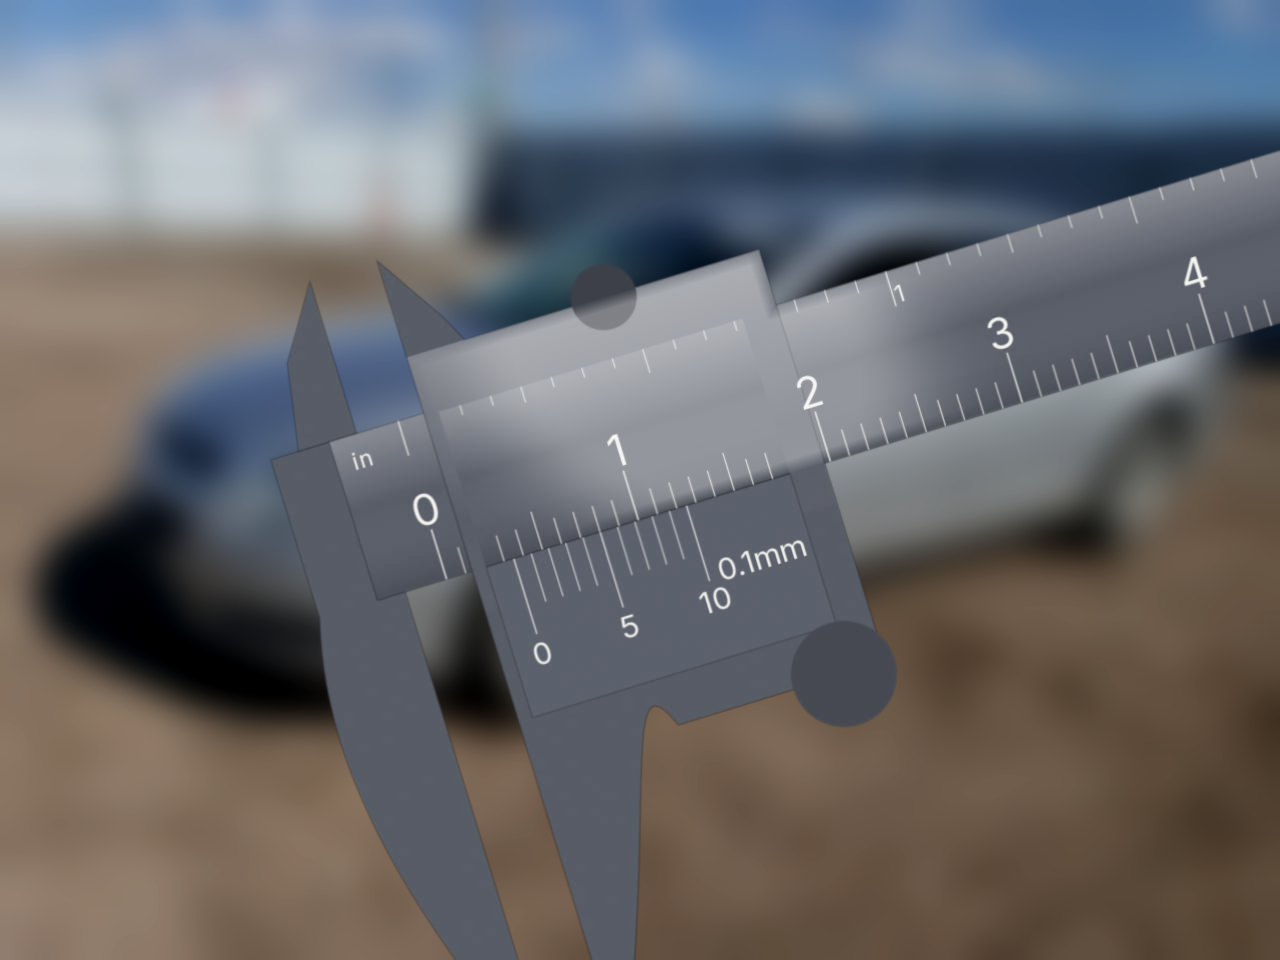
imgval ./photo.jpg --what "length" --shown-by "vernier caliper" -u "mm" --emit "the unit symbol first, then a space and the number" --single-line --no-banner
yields mm 3.5
